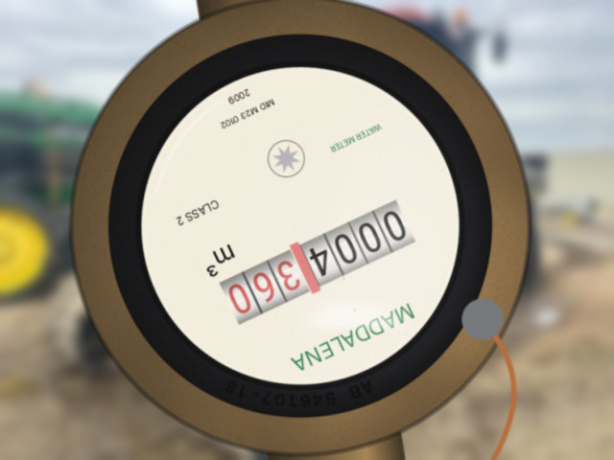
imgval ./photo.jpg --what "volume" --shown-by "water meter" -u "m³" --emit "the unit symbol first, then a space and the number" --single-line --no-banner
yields m³ 4.360
